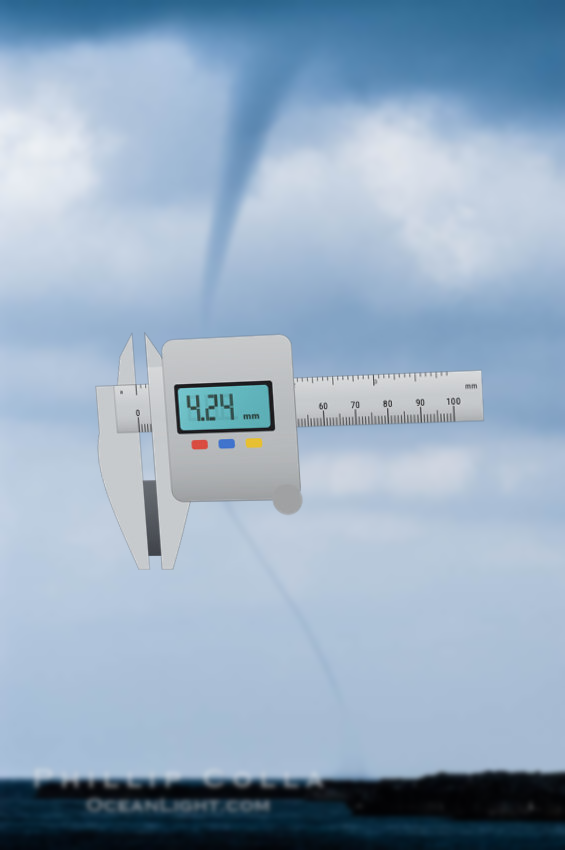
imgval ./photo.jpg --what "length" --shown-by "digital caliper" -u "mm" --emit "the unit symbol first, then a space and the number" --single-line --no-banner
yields mm 4.24
